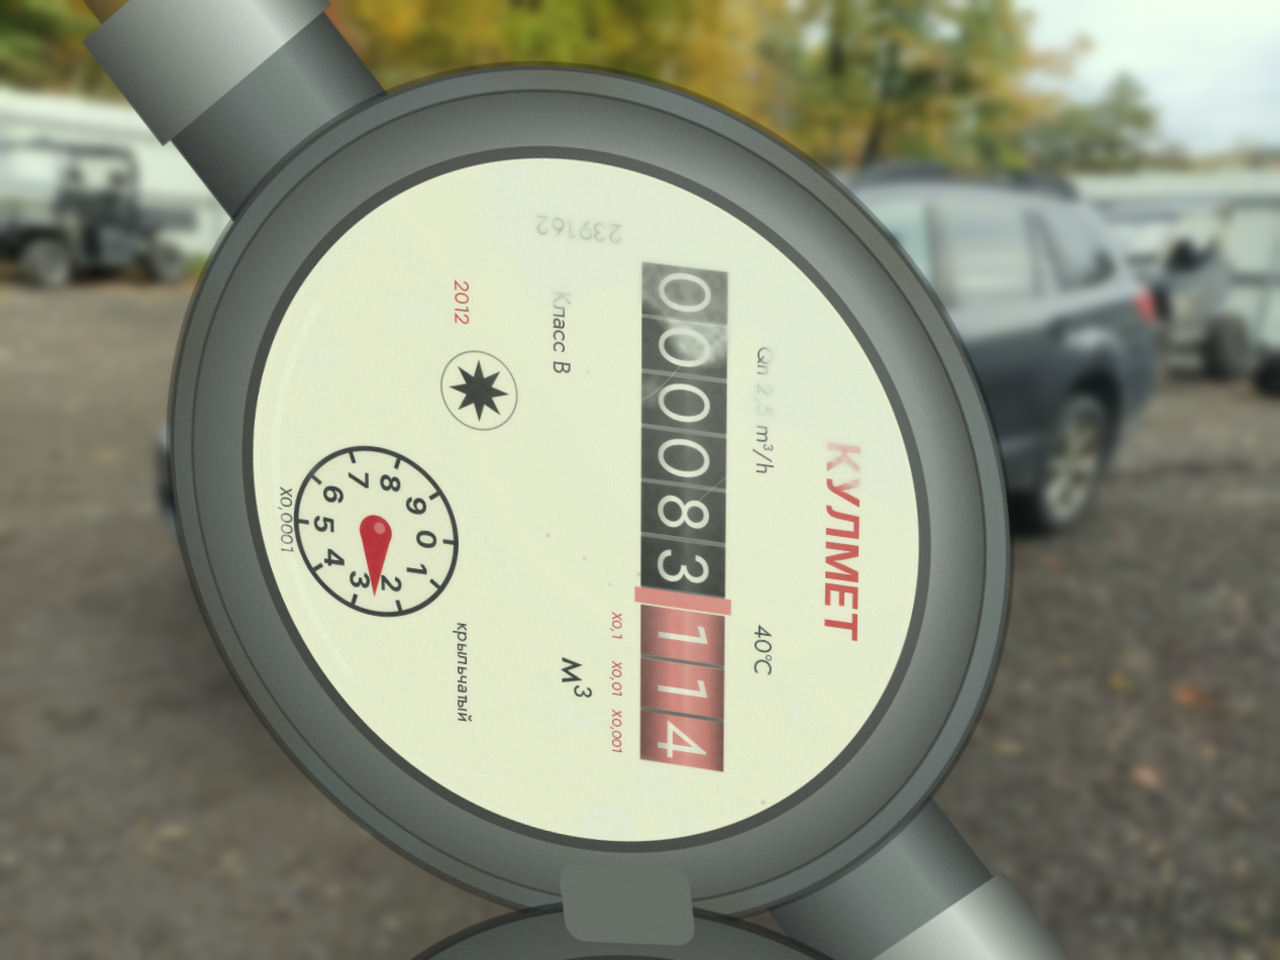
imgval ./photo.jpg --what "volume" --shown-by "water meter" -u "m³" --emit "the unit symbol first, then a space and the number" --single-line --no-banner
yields m³ 83.1142
